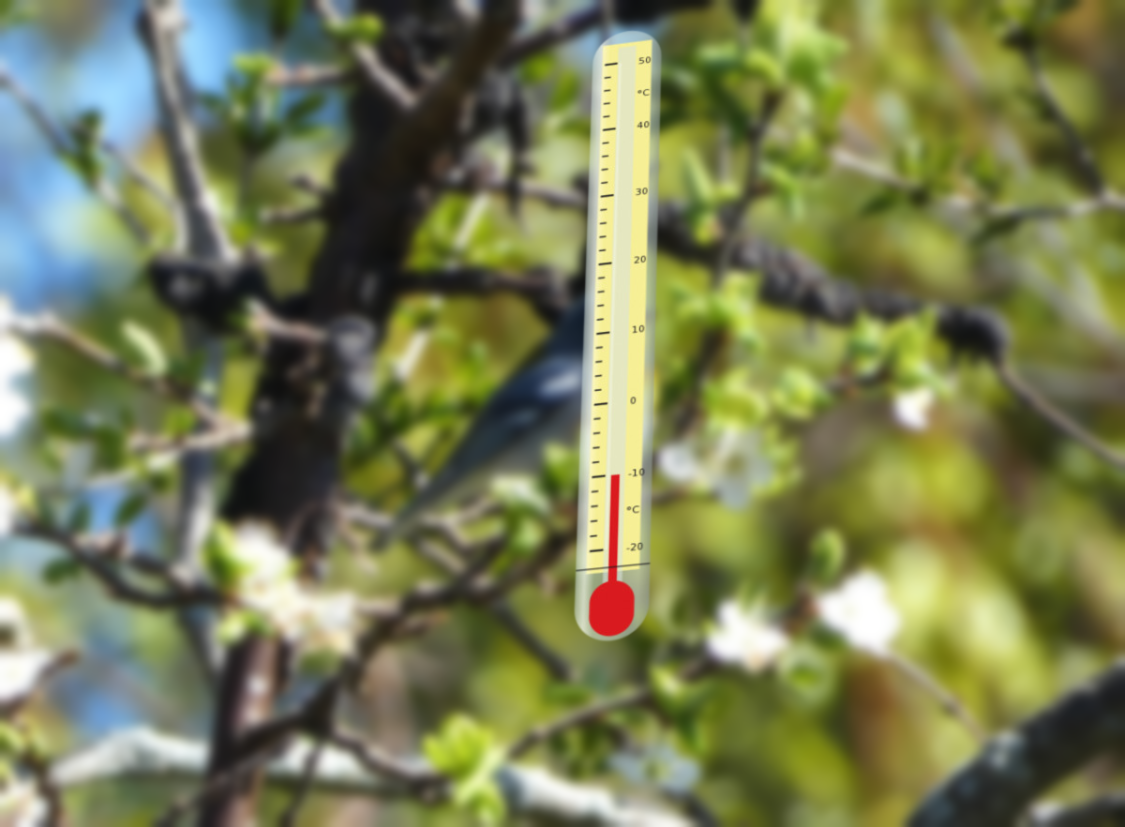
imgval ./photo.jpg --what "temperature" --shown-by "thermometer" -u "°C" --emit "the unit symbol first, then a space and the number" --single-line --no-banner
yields °C -10
